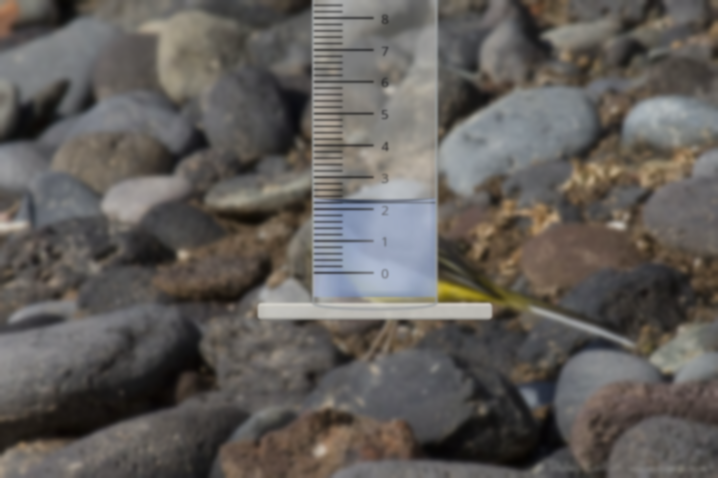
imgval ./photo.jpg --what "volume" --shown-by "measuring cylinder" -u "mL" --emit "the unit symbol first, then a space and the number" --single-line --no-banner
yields mL 2.2
